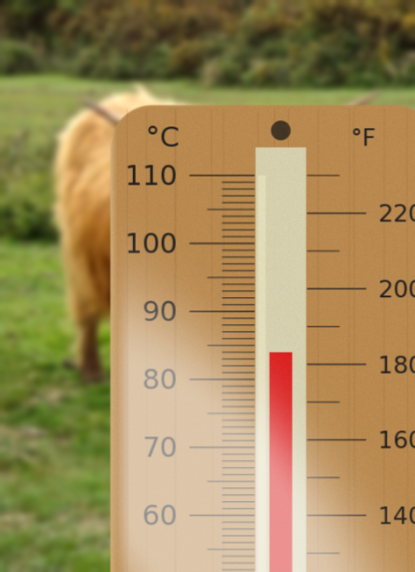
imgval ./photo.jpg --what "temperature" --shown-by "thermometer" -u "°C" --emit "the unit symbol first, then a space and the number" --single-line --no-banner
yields °C 84
